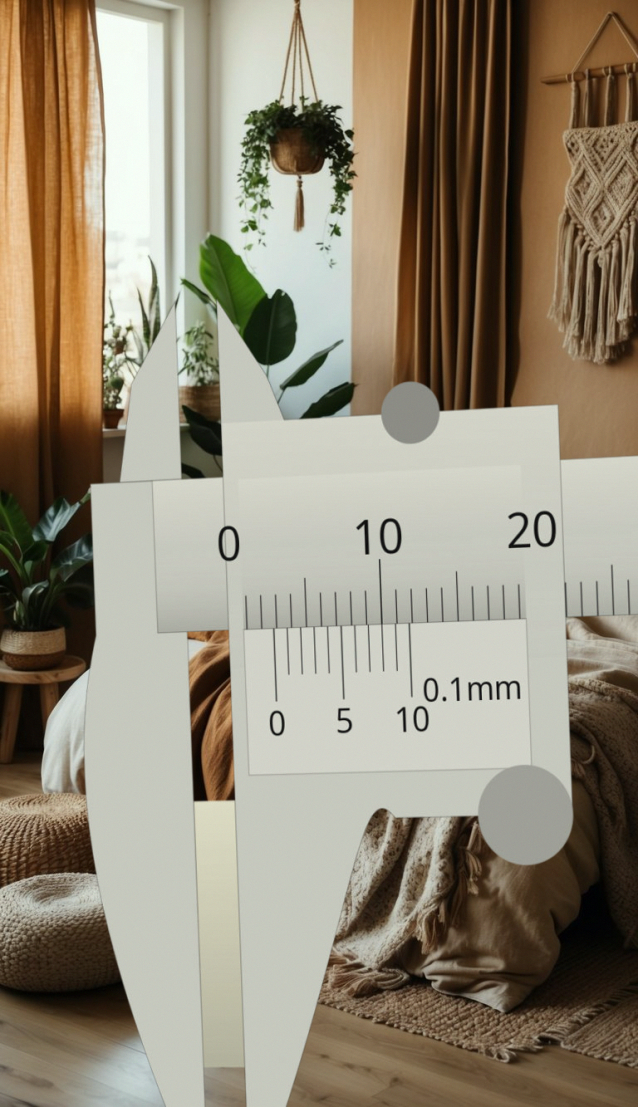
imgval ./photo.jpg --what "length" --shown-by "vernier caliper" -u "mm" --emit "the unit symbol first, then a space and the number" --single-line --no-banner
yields mm 2.8
